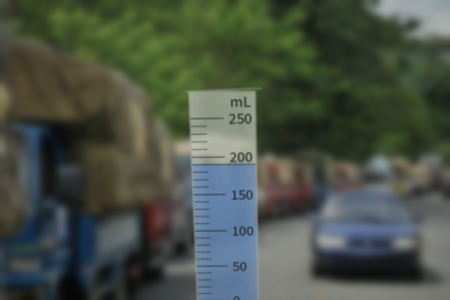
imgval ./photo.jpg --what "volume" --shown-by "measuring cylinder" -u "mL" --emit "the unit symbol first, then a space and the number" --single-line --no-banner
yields mL 190
